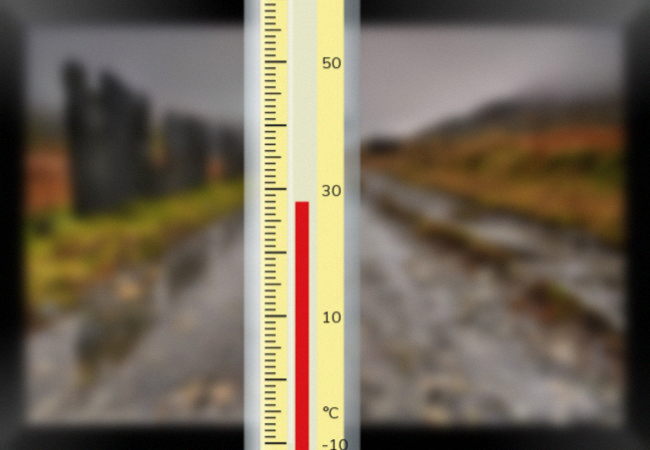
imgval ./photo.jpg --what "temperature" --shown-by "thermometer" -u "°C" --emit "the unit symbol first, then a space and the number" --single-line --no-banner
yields °C 28
